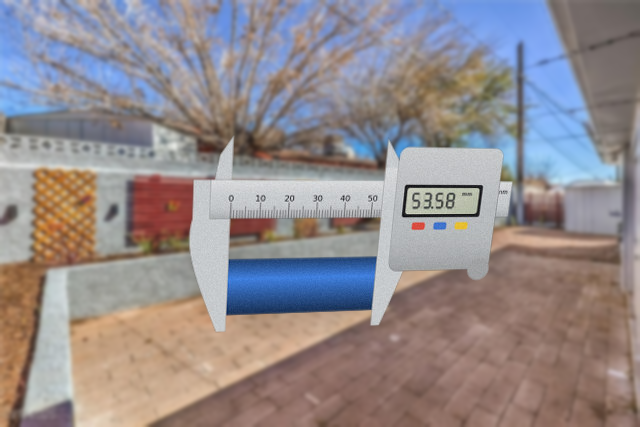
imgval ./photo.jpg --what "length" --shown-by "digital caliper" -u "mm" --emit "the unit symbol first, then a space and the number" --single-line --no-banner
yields mm 53.58
